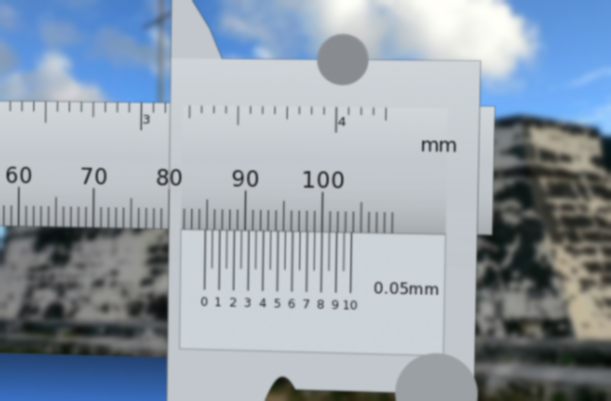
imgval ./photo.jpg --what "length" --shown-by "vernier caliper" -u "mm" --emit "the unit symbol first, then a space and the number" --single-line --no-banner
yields mm 84.8
